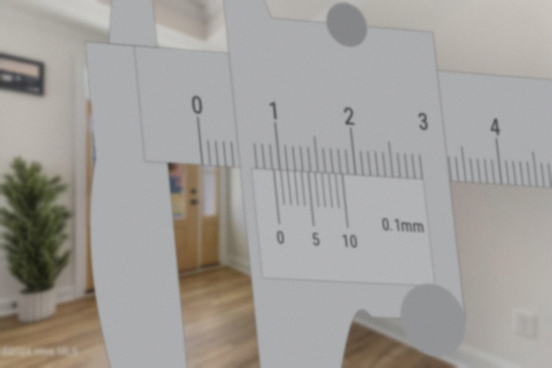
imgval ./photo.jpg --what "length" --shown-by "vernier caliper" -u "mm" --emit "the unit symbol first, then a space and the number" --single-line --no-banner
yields mm 9.2
